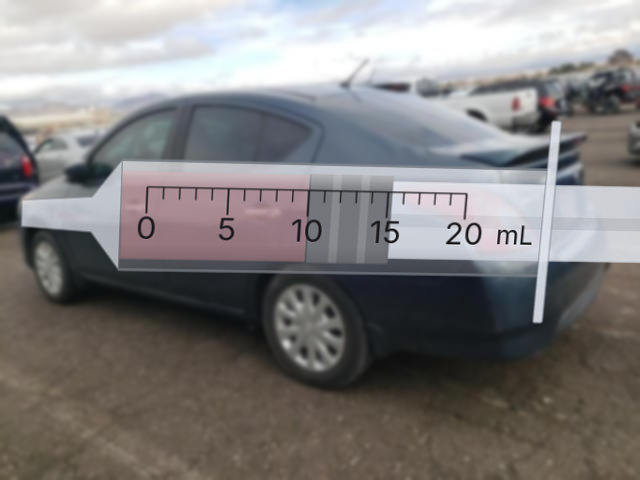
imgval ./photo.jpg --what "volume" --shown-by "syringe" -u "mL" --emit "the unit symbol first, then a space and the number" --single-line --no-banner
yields mL 10
